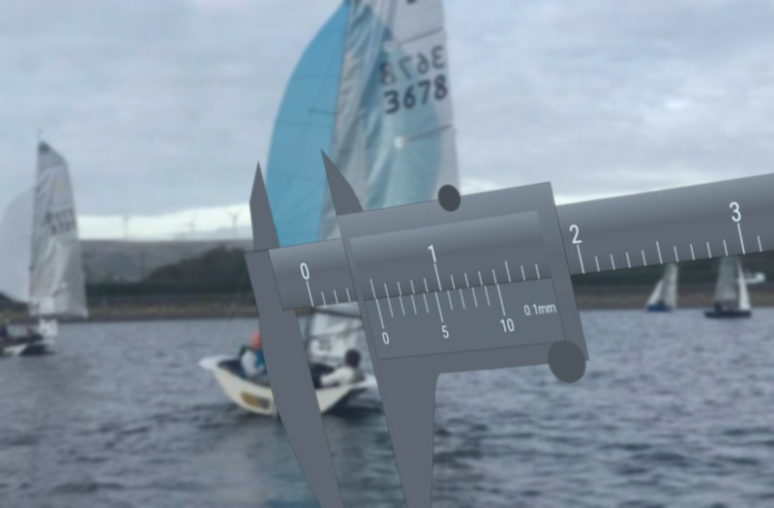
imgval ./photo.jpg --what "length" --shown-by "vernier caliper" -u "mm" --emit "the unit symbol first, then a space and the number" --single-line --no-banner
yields mm 5.1
